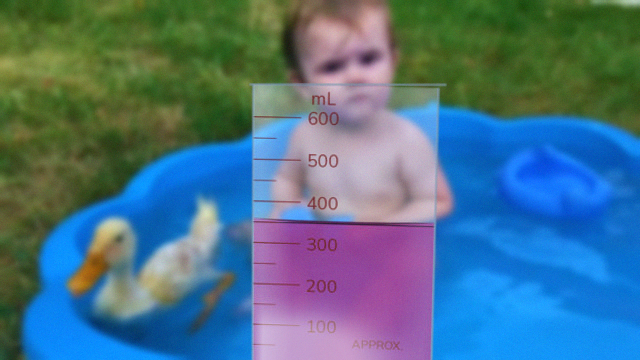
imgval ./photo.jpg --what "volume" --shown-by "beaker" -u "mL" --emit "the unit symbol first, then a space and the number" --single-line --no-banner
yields mL 350
